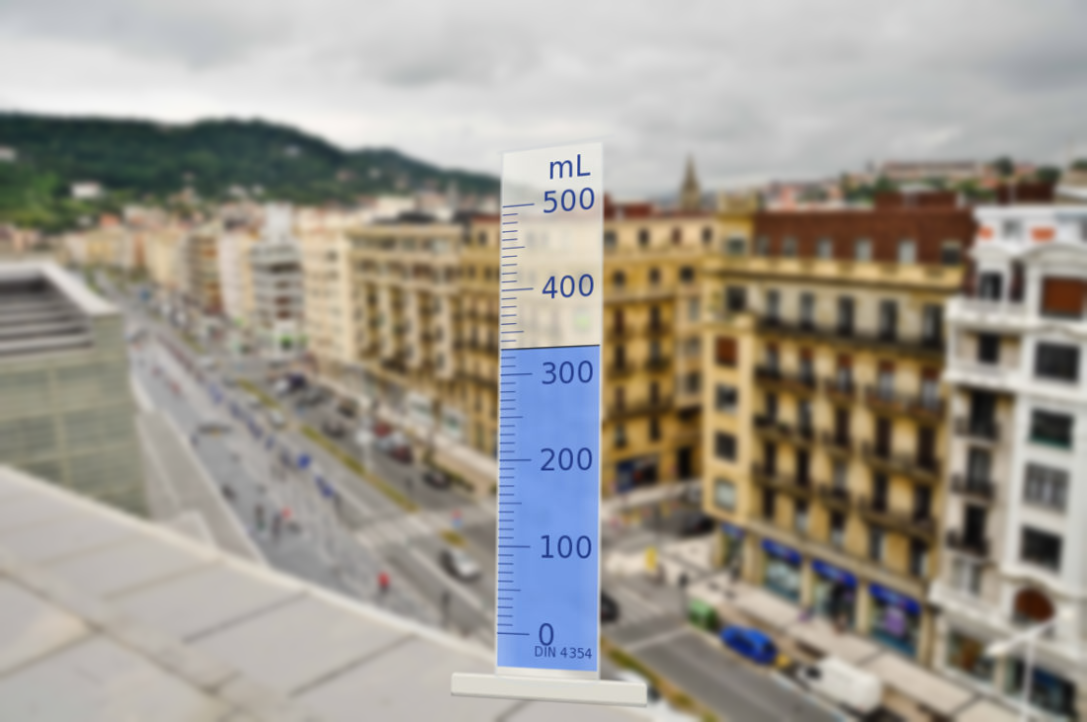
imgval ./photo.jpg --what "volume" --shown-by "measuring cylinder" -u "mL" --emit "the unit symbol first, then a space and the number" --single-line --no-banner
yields mL 330
